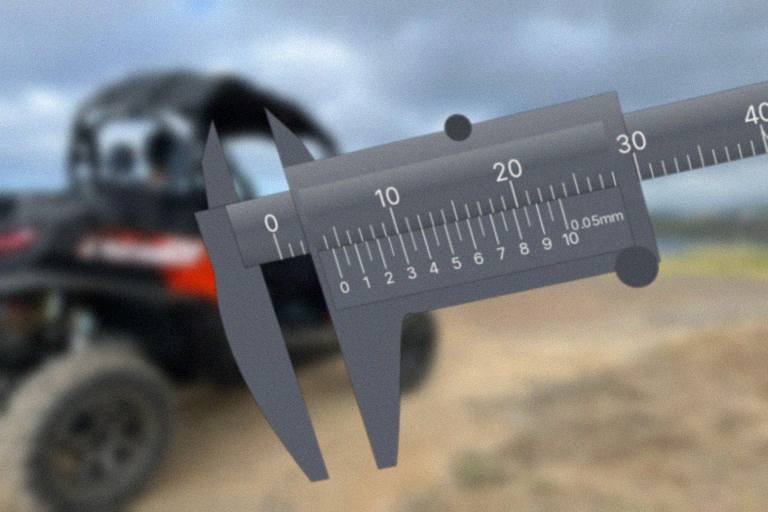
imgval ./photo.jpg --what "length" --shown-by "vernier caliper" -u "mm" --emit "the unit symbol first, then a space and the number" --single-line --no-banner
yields mm 4.4
